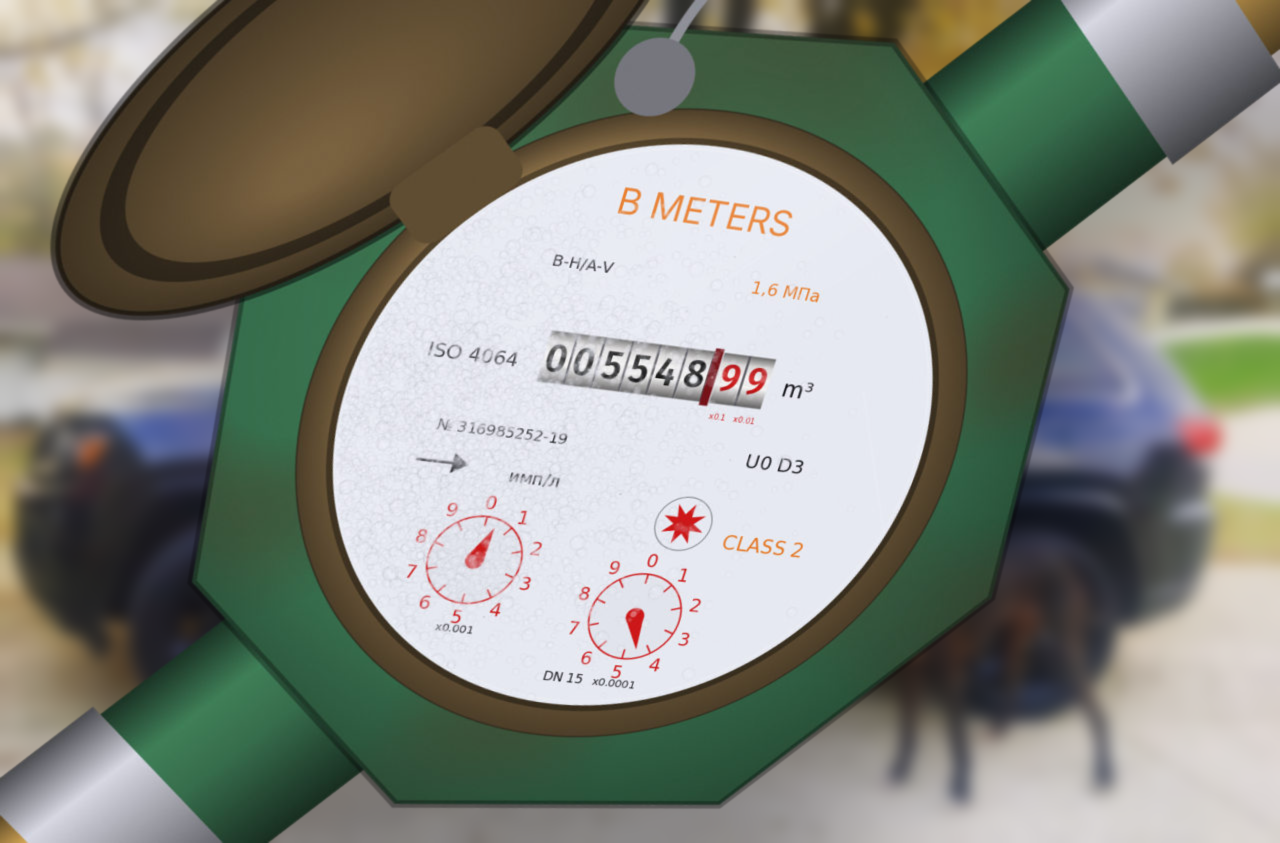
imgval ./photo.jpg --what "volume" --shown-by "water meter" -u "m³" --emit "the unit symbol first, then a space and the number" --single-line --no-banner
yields m³ 5548.9904
